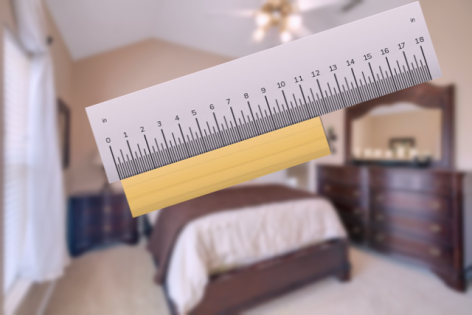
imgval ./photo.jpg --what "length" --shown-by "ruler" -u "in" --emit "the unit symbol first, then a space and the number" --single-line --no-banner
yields in 11.5
